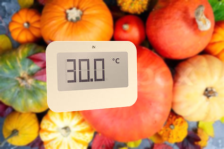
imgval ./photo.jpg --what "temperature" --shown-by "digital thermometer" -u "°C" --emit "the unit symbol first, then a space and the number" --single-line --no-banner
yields °C 30.0
